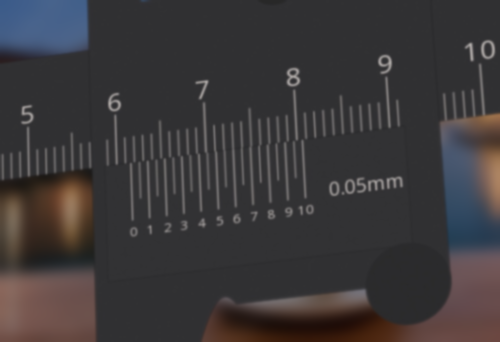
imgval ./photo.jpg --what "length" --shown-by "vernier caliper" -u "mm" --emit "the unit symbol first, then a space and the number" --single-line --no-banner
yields mm 61.6
